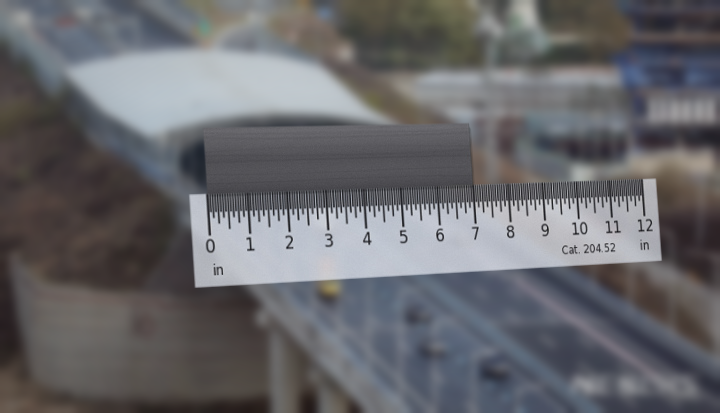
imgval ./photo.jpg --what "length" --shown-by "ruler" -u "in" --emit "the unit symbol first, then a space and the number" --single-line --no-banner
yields in 7
